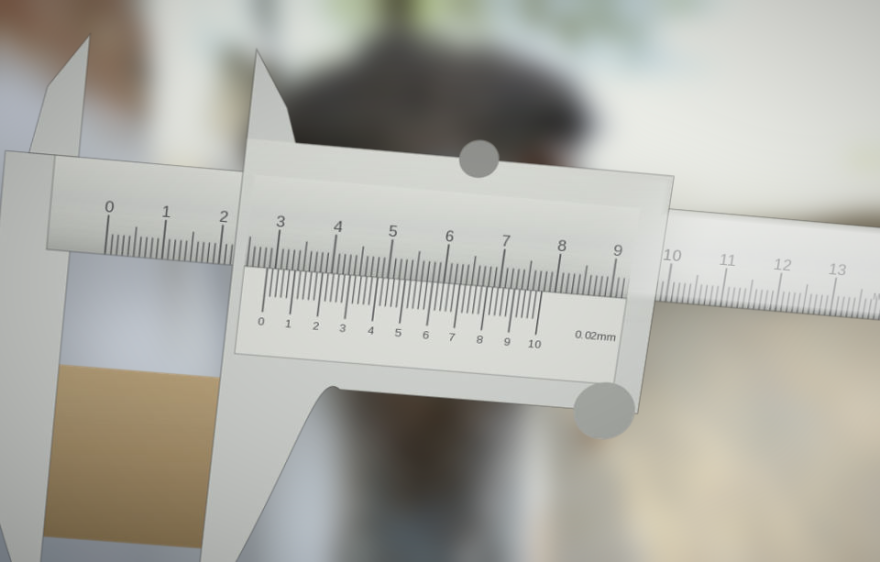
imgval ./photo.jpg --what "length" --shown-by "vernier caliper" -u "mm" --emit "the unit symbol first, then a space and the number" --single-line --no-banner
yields mm 28.6
